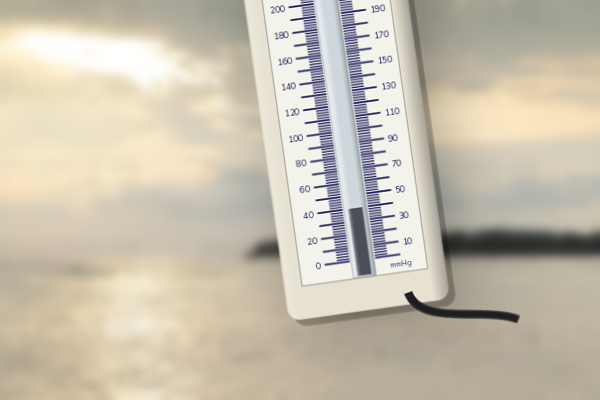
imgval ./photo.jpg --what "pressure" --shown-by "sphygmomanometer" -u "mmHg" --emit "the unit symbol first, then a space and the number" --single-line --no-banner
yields mmHg 40
